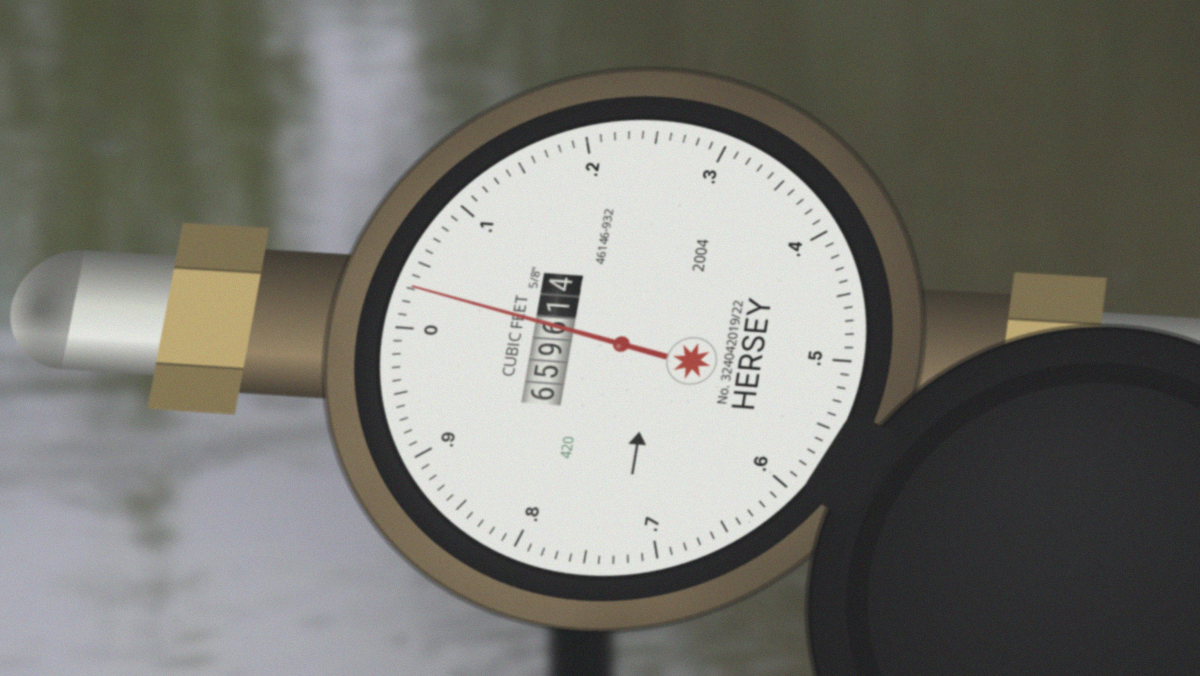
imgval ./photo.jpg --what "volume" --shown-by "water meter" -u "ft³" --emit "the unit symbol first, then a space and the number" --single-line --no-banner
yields ft³ 659614.03
